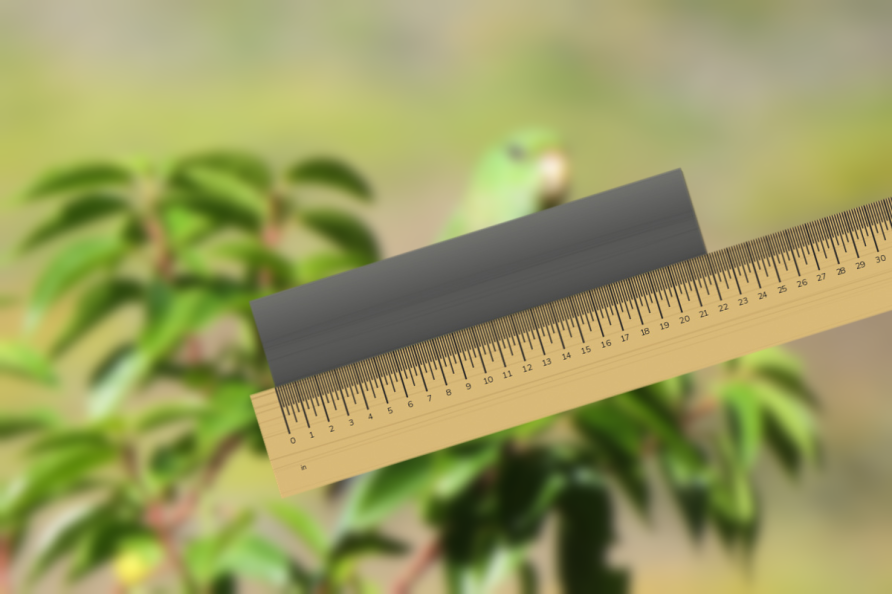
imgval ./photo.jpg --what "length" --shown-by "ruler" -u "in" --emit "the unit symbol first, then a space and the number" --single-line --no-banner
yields in 22
